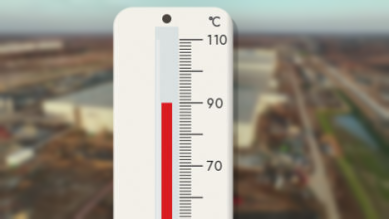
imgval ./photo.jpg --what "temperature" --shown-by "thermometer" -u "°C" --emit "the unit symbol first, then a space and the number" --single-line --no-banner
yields °C 90
